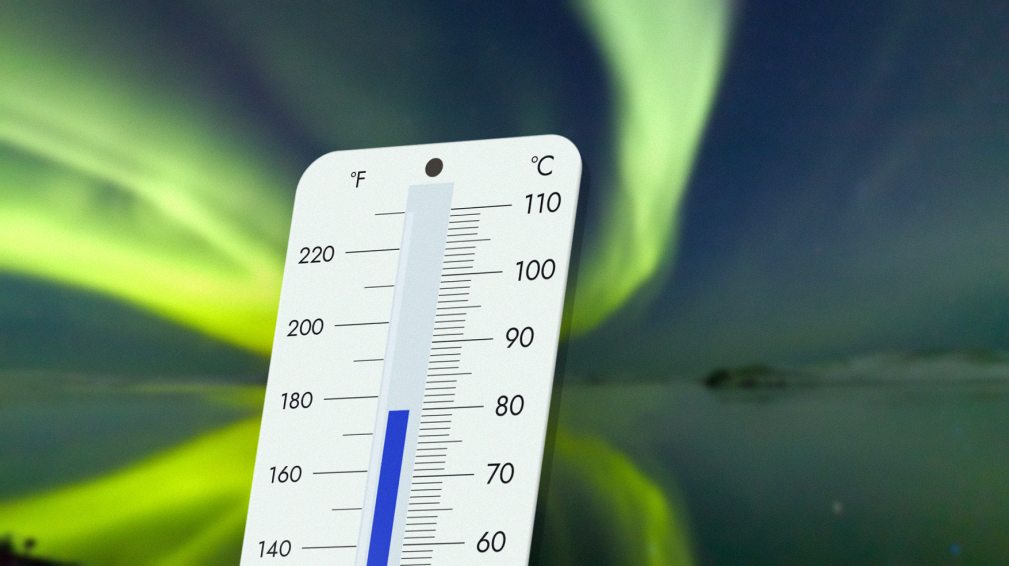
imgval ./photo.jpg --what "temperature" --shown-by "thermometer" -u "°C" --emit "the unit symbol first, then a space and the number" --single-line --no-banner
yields °C 80
